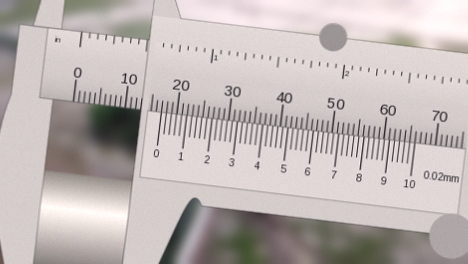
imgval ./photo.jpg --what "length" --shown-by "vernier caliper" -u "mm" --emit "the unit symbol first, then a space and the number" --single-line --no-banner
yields mm 17.0
